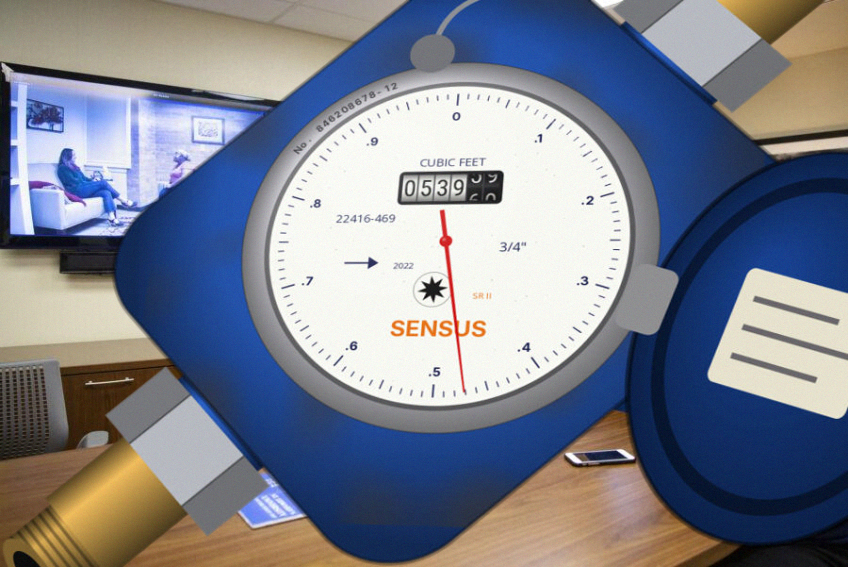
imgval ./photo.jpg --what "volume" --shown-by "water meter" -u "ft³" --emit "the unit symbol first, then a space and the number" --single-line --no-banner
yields ft³ 53959.47
